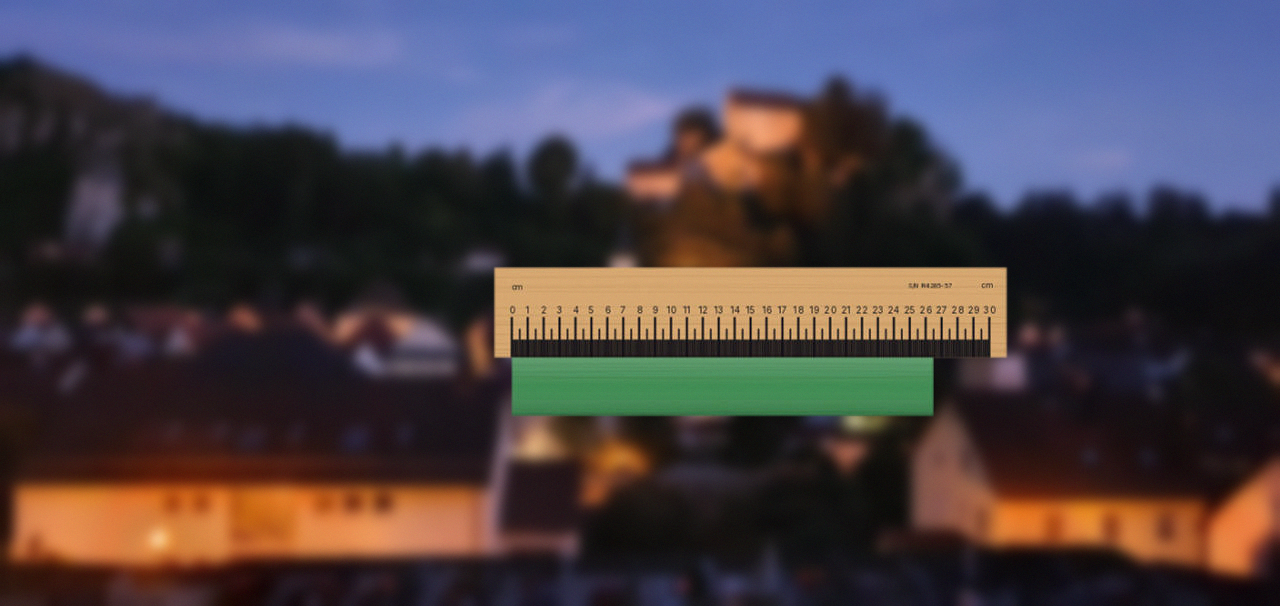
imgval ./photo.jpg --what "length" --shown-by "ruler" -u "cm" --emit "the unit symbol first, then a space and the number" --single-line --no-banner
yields cm 26.5
